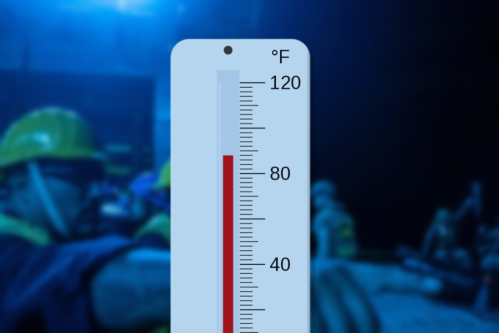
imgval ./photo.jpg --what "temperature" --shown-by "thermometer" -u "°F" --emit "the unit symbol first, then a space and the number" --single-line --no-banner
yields °F 88
